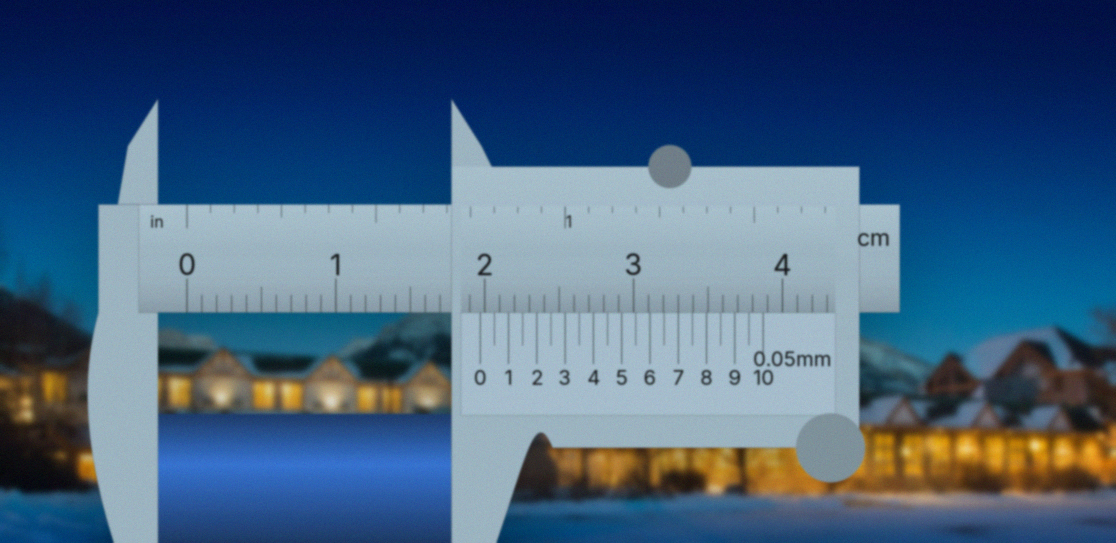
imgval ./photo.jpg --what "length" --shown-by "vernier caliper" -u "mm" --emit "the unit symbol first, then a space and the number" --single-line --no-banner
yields mm 19.7
